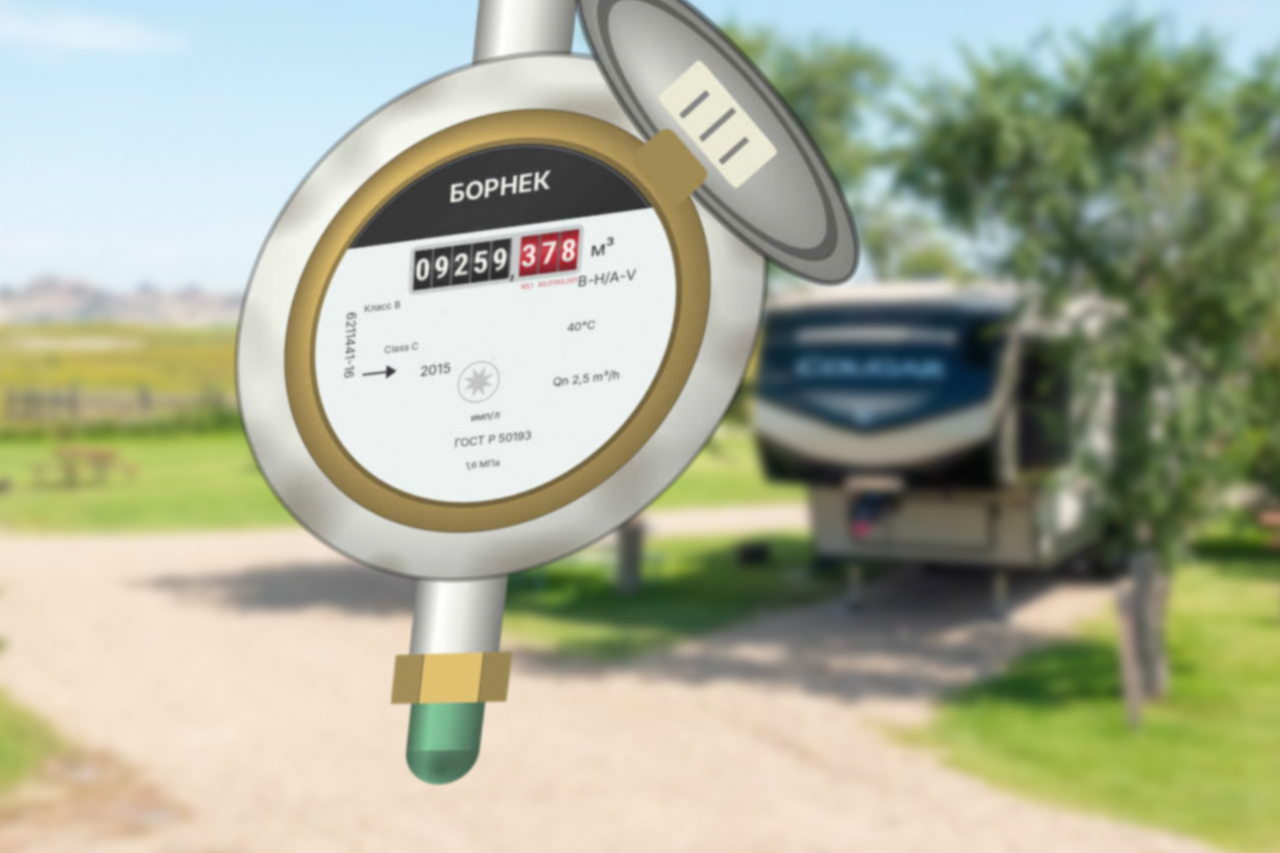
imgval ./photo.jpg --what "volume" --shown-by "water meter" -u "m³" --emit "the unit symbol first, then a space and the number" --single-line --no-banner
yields m³ 9259.378
